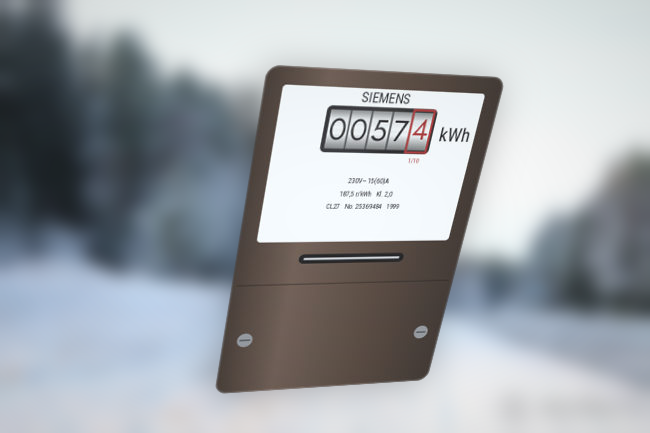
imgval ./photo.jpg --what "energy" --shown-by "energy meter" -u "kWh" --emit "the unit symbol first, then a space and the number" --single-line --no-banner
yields kWh 57.4
